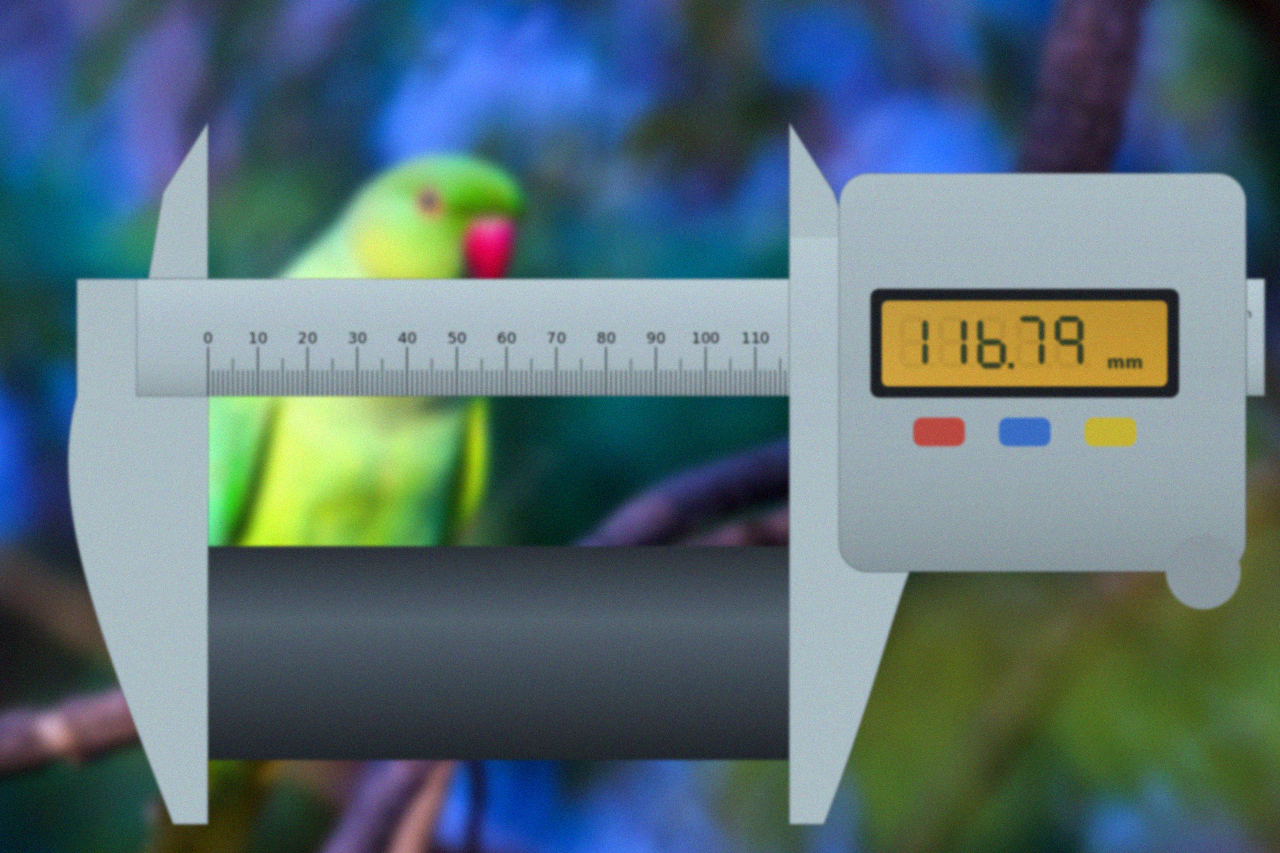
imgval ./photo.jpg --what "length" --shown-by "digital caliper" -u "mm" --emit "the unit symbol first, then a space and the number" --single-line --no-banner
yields mm 116.79
